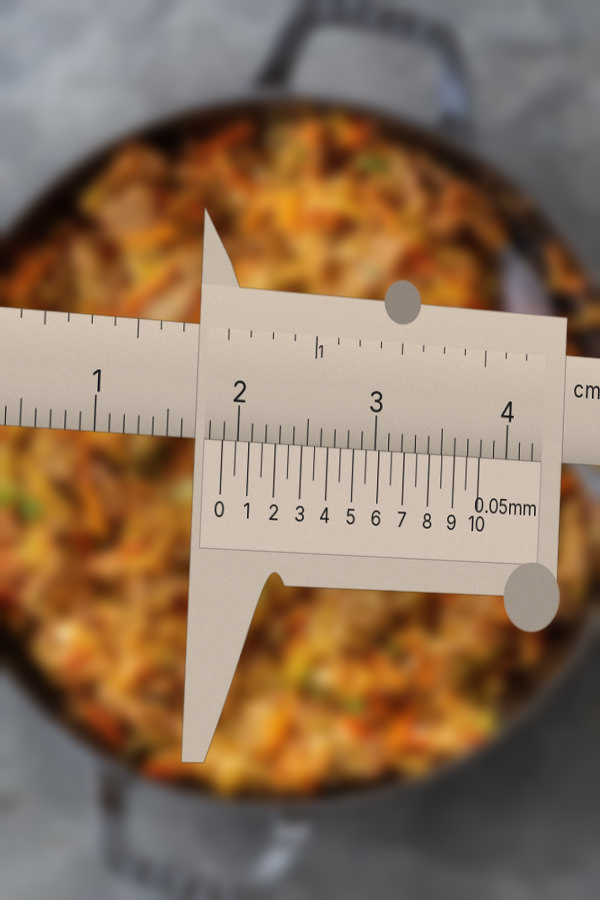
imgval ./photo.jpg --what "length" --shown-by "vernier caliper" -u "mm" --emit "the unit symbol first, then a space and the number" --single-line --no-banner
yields mm 18.9
